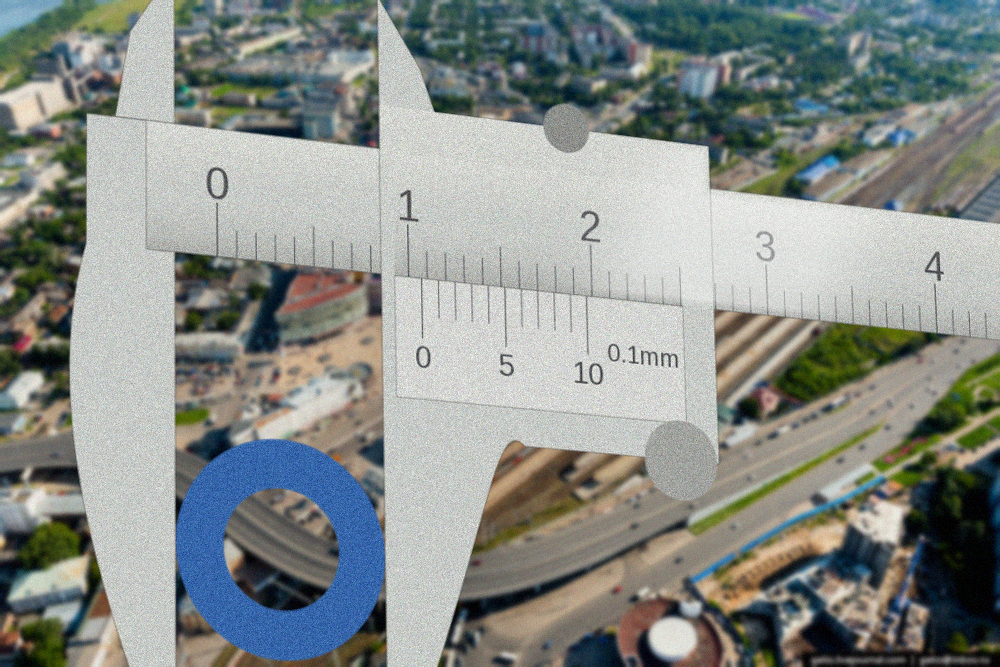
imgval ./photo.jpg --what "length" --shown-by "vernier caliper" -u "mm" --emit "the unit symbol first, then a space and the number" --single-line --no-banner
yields mm 10.7
